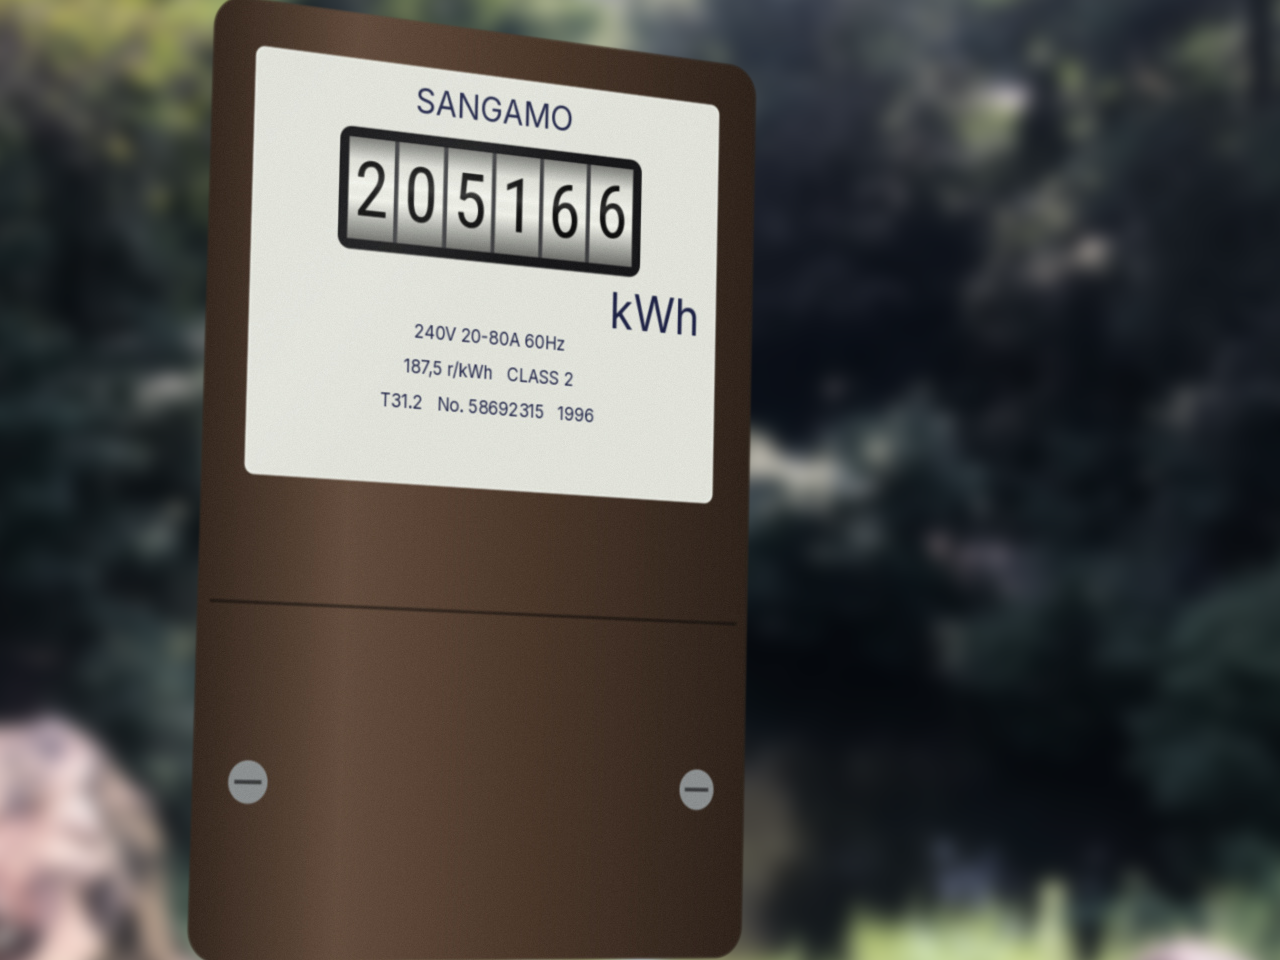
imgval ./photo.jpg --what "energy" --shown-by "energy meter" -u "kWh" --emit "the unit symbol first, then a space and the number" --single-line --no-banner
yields kWh 205166
